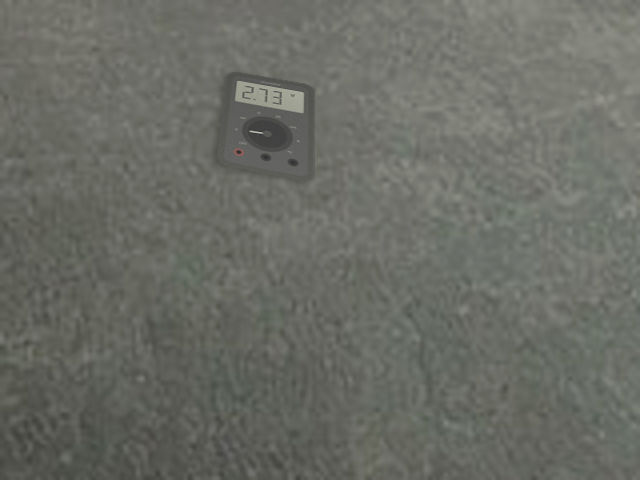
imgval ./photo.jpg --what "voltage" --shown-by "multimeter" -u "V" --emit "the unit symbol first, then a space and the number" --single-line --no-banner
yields V 2.73
